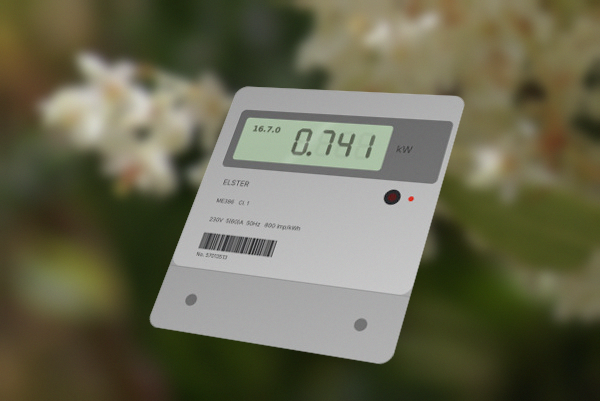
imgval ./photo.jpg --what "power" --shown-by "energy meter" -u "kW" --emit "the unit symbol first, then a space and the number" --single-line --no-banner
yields kW 0.741
